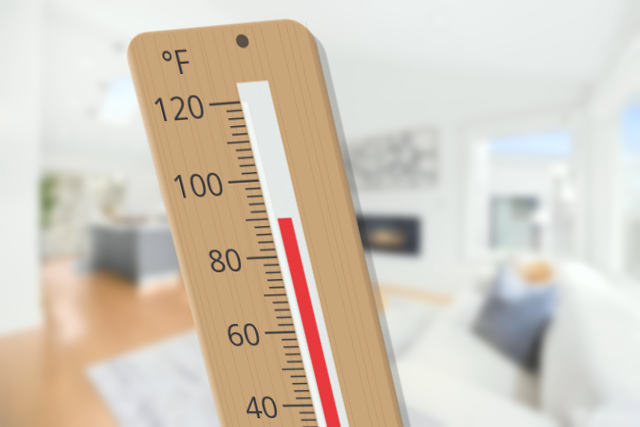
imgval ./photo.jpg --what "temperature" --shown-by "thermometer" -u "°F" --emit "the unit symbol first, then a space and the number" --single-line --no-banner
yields °F 90
